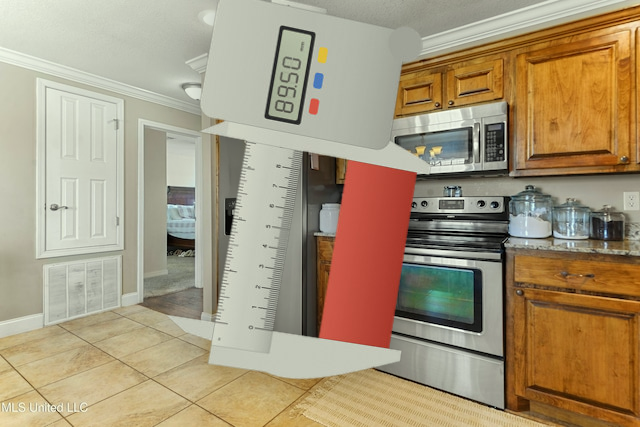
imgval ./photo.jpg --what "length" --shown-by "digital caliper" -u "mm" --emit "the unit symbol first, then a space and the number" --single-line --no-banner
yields mm 89.50
